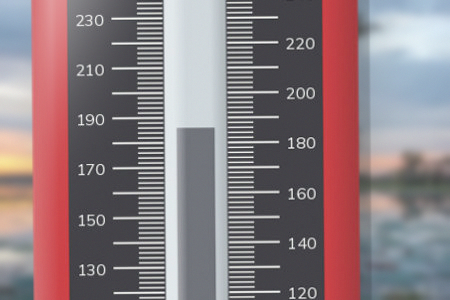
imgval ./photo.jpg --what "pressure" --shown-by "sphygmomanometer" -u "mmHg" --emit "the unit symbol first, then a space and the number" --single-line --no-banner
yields mmHg 186
